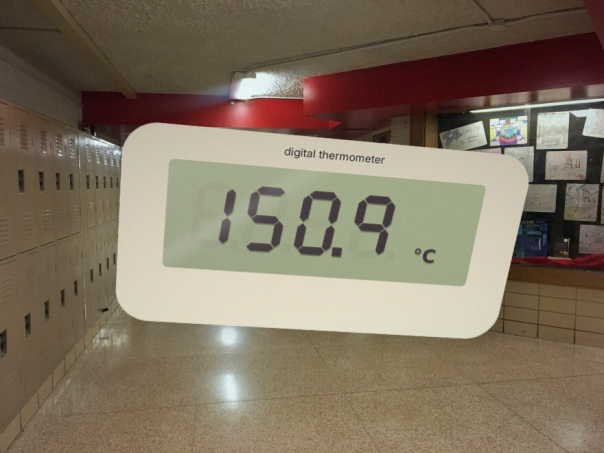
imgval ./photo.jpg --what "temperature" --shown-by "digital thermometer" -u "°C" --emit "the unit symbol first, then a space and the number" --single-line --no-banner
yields °C 150.9
